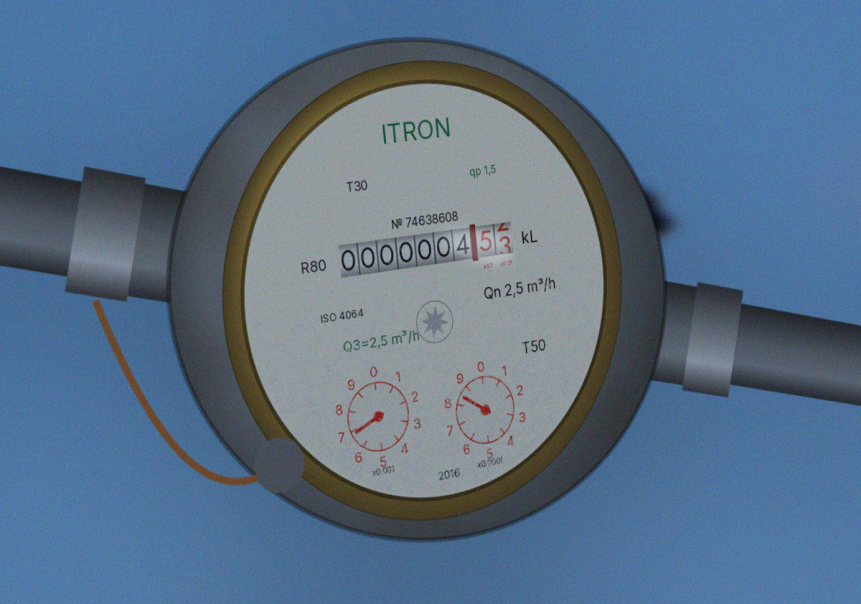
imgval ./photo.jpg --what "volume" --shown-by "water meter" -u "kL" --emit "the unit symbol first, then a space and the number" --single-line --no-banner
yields kL 4.5268
